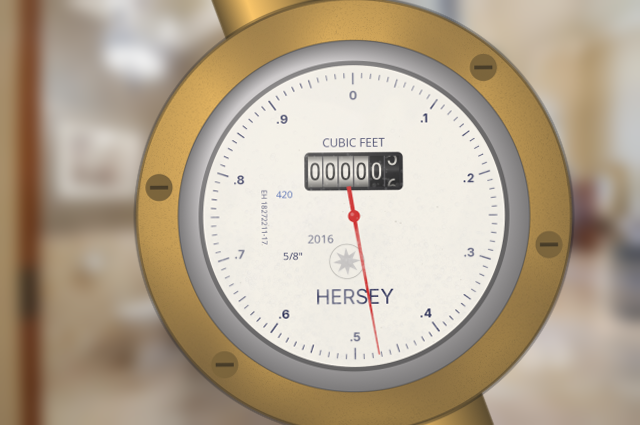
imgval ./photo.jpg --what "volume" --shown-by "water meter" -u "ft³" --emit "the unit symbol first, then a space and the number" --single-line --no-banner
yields ft³ 5.47
